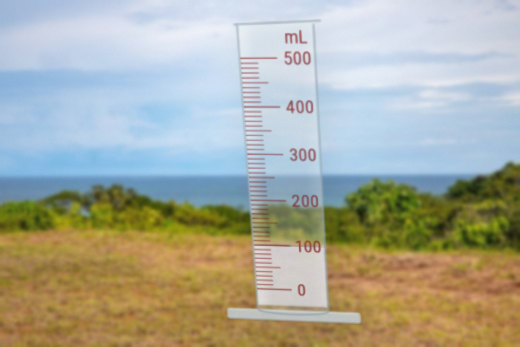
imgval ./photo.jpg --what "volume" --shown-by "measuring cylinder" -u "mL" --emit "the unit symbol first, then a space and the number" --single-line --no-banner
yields mL 100
